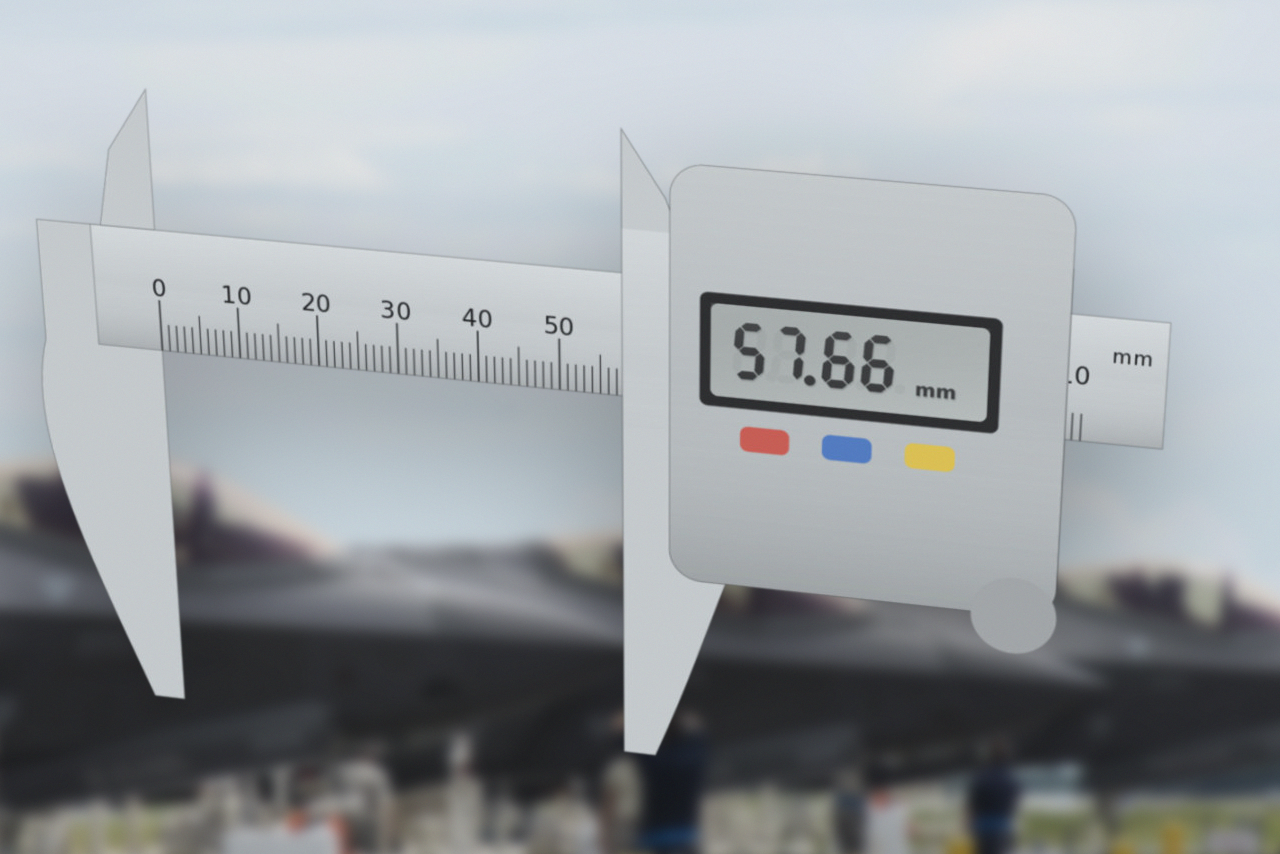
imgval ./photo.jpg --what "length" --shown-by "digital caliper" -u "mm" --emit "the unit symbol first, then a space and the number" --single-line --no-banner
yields mm 57.66
